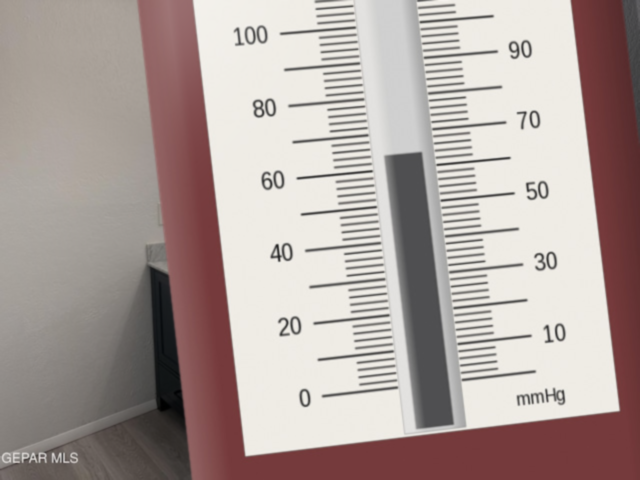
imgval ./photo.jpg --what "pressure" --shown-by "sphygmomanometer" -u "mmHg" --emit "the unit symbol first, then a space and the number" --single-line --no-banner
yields mmHg 64
